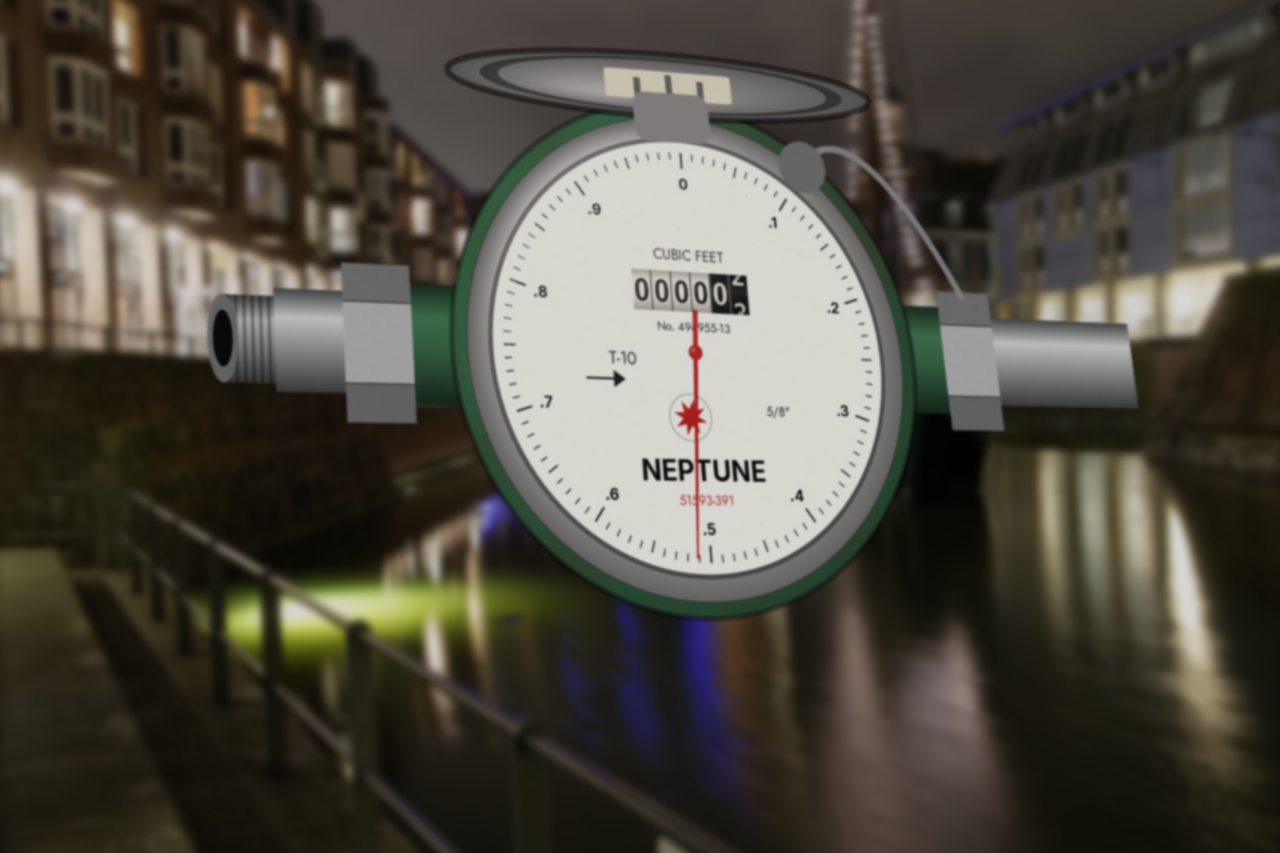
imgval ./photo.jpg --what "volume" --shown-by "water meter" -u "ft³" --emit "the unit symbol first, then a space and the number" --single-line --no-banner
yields ft³ 2.51
